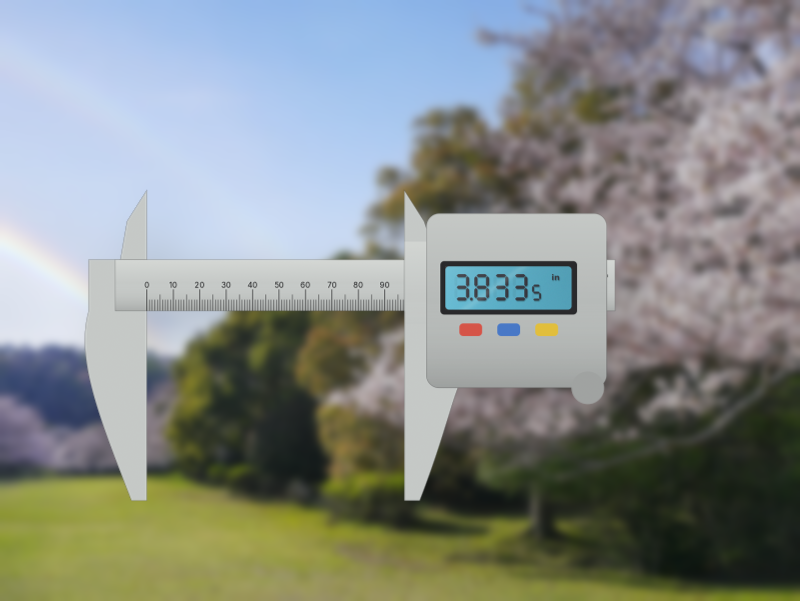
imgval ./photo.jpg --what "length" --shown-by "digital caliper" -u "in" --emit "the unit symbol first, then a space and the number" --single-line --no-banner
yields in 3.8335
